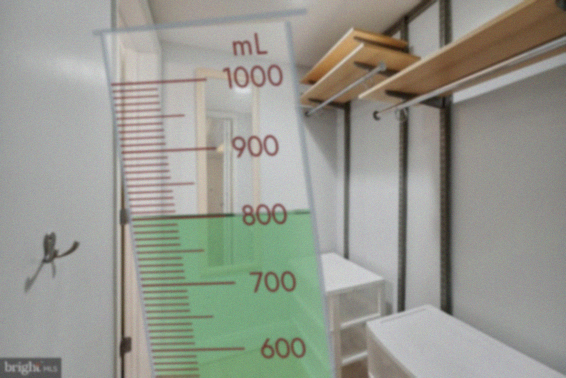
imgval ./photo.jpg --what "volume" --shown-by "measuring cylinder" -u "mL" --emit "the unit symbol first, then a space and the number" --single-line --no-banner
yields mL 800
